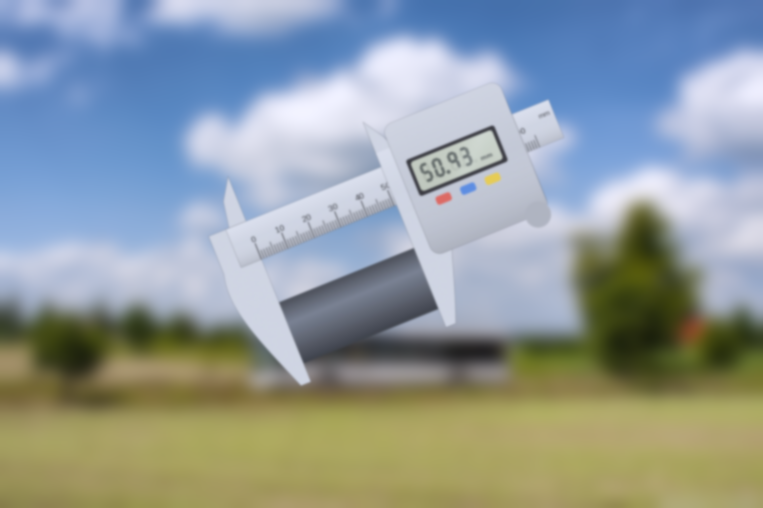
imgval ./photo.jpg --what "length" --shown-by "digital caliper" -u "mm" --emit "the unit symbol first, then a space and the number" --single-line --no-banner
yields mm 50.93
